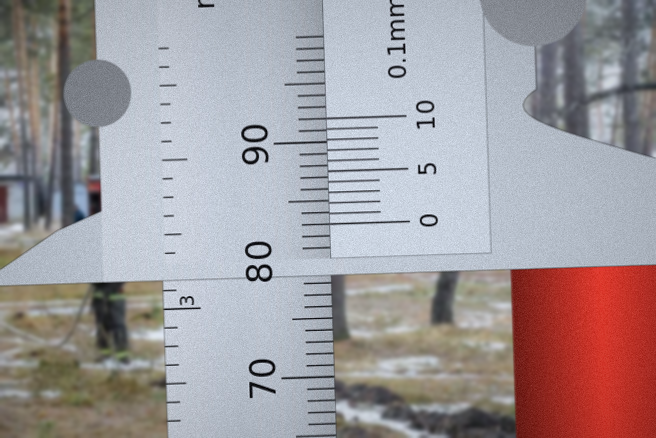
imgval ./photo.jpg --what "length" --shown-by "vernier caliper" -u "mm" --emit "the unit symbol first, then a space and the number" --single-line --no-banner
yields mm 83.0
